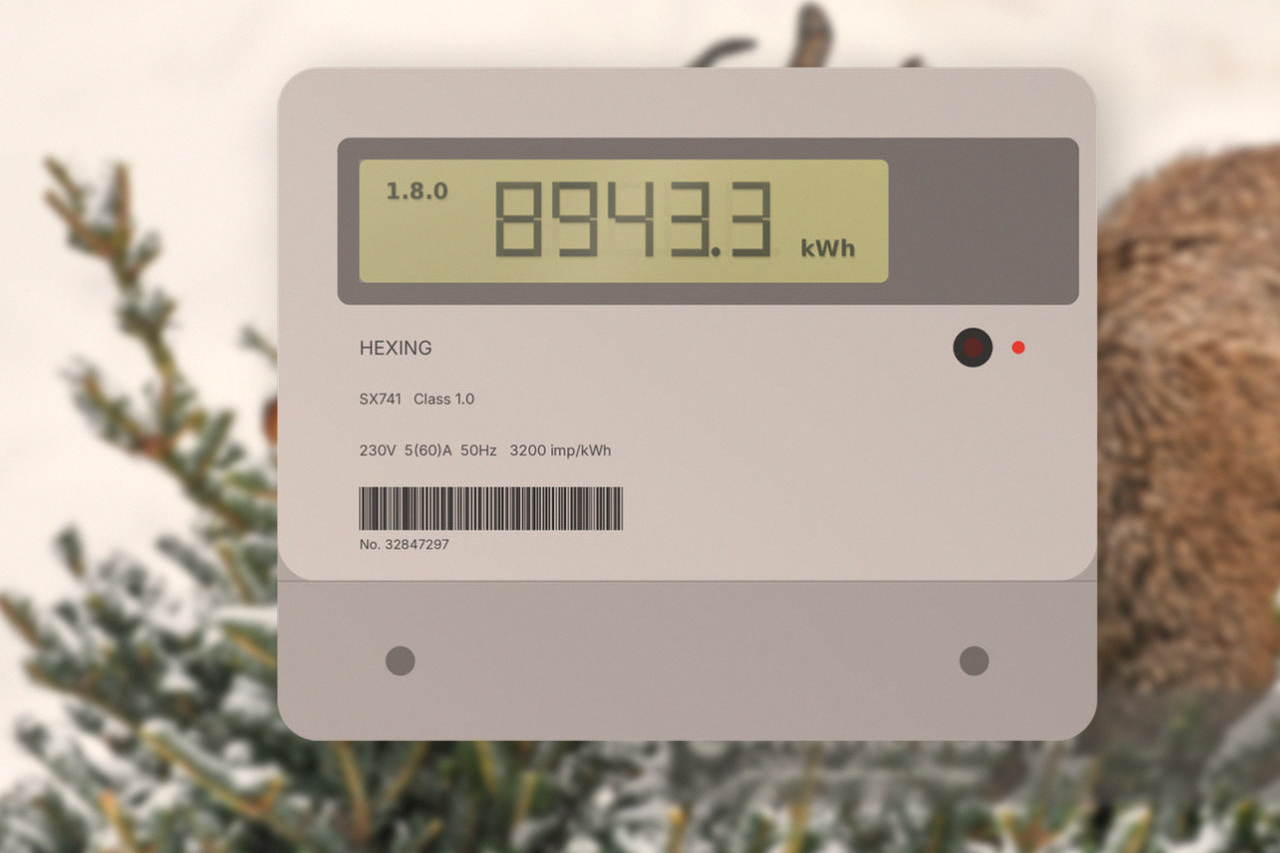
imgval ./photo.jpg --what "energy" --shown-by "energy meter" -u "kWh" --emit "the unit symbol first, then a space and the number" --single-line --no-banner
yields kWh 8943.3
